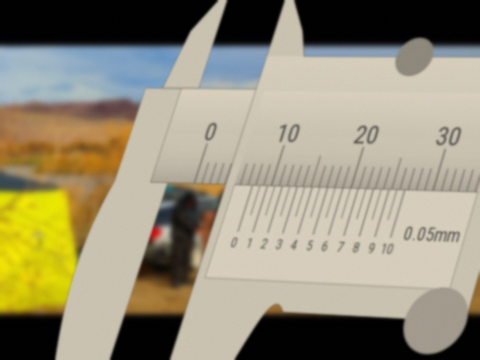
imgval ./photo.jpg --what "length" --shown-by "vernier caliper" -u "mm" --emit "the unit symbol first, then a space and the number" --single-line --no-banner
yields mm 7.6
